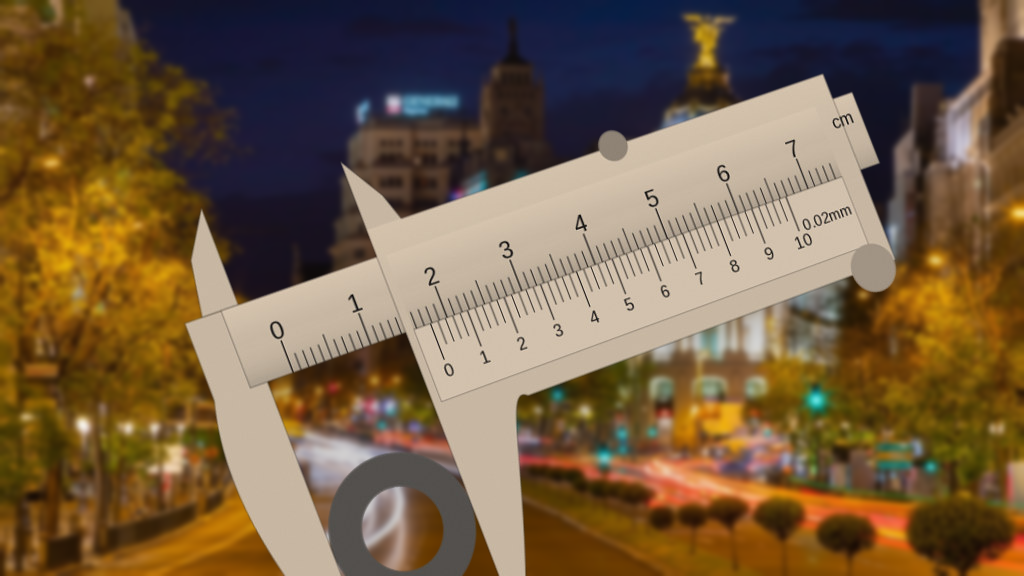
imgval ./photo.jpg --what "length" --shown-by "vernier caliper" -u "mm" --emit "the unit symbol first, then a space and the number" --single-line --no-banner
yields mm 17.8
